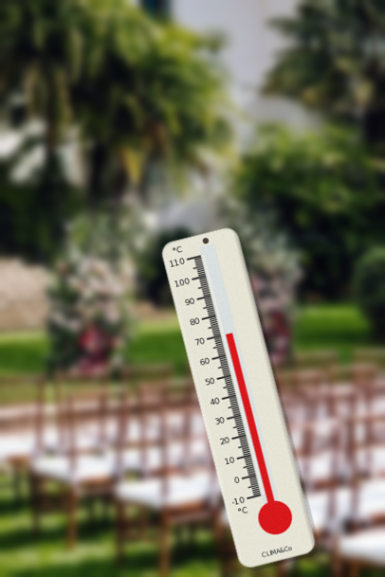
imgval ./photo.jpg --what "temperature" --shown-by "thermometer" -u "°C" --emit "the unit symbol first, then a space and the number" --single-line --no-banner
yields °C 70
